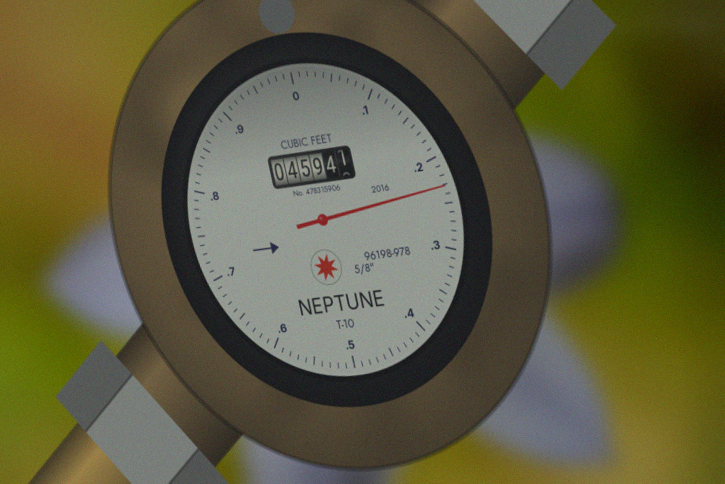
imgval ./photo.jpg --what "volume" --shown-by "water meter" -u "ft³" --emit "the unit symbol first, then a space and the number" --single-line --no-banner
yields ft³ 45941.23
